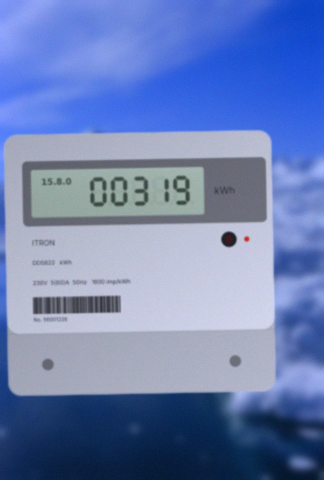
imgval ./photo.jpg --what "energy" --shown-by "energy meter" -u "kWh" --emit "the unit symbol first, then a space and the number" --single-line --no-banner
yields kWh 319
